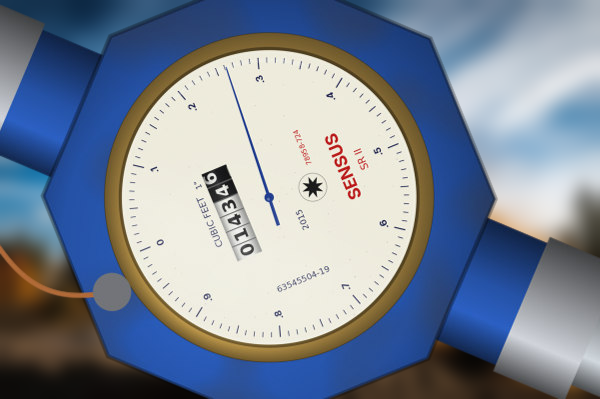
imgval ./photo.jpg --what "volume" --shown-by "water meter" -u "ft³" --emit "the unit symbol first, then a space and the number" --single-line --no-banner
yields ft³ 14346.26
